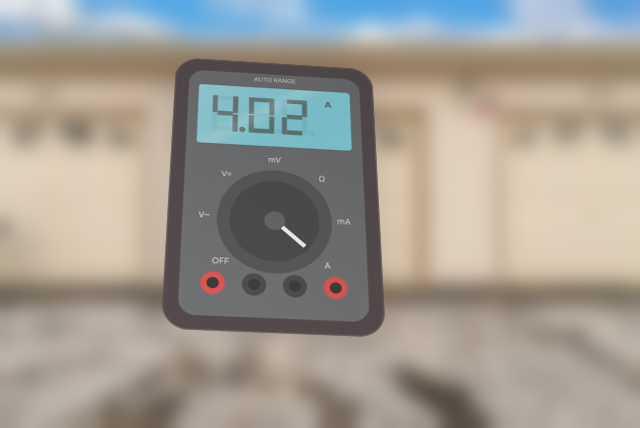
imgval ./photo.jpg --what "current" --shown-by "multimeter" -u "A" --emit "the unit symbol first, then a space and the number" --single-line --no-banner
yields A 4.02
